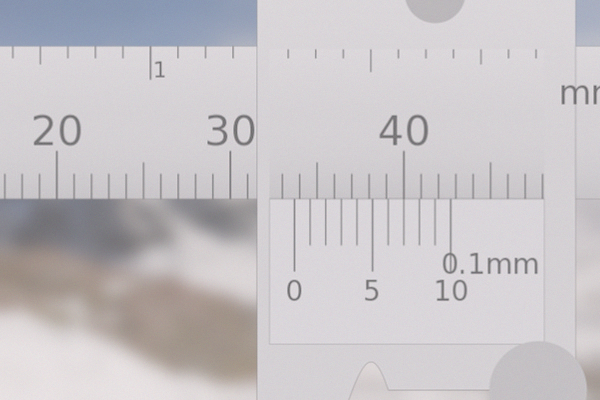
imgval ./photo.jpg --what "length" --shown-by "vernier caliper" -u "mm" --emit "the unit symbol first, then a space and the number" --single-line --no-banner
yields mm 33.7
